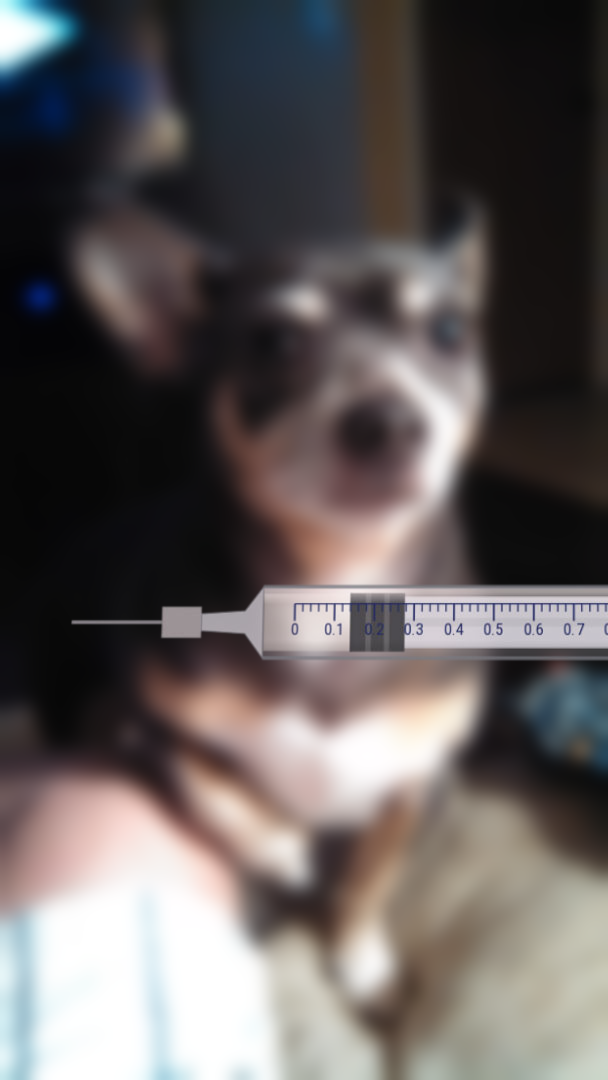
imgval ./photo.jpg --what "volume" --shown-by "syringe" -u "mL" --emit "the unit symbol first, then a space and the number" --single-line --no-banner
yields mL 0.14
